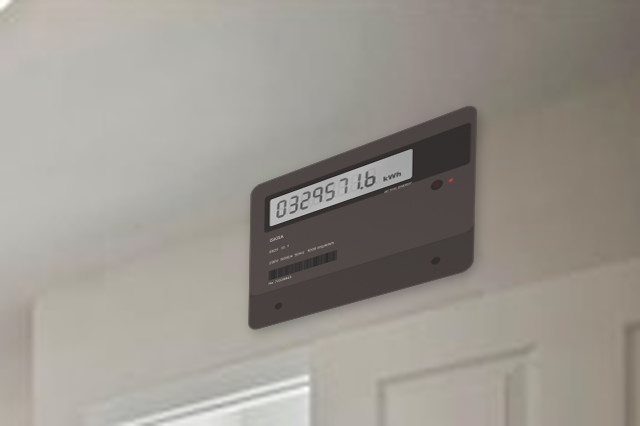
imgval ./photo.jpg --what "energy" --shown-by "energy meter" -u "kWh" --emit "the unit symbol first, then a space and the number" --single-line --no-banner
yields kWh 329571.6
